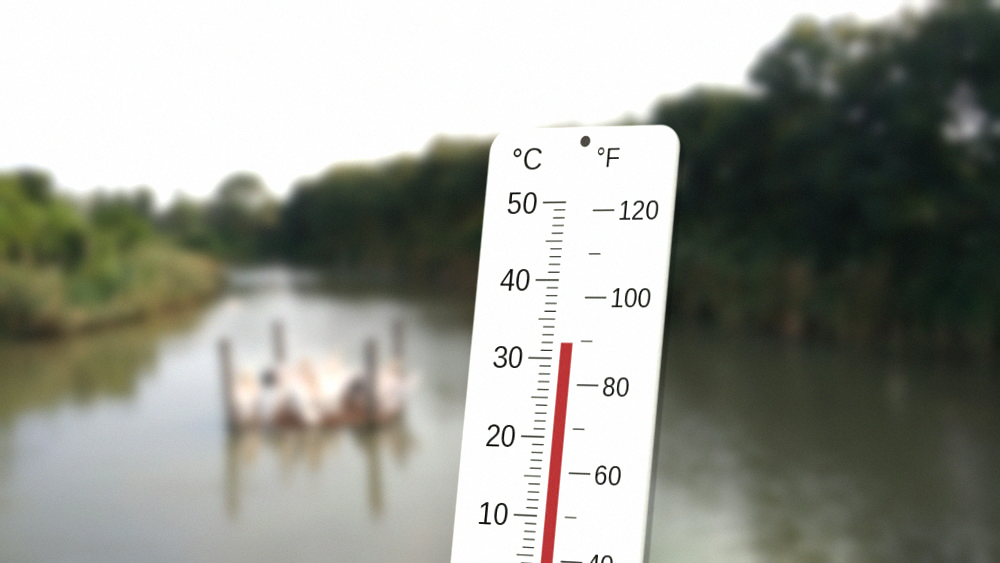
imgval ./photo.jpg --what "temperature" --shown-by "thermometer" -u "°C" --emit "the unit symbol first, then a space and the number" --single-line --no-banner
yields °C 32
